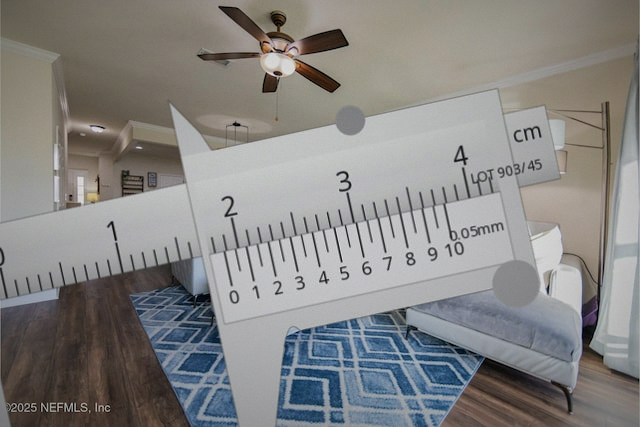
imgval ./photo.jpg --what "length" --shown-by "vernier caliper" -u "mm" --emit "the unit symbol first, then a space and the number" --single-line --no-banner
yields mm 18.8
